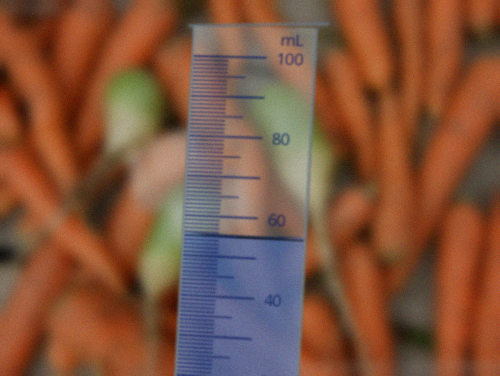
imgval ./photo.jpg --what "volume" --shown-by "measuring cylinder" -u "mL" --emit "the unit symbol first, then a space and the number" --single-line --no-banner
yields mL 55
